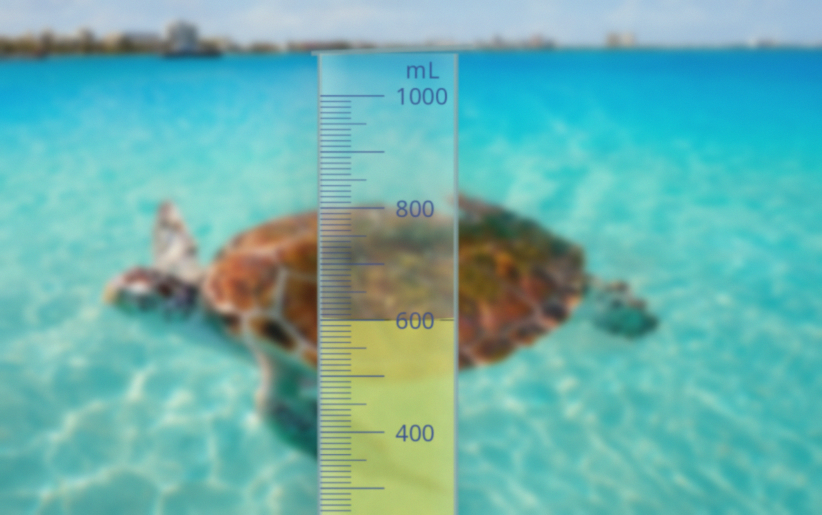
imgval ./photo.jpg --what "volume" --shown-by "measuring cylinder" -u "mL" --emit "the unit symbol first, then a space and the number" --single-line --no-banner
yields mL 600
